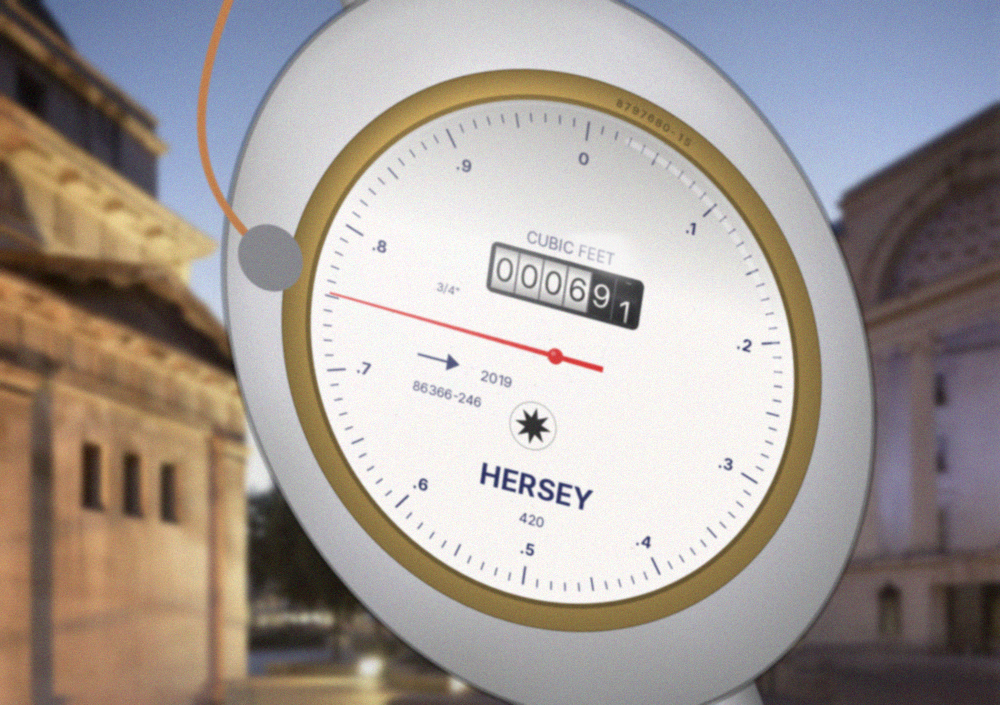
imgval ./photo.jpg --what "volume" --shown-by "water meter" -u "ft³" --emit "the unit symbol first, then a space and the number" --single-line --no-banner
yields ft³ 690.75
